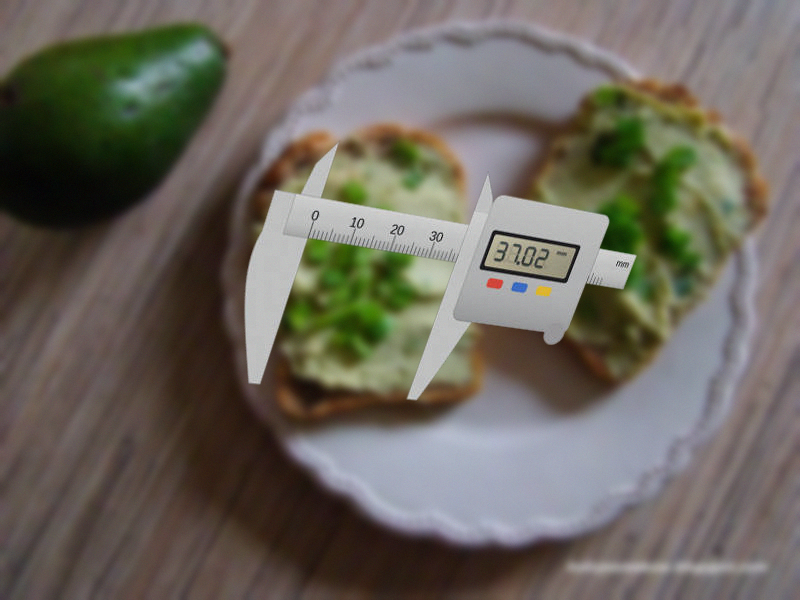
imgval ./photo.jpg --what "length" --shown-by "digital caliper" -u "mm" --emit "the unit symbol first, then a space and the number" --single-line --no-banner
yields mm 37.02
